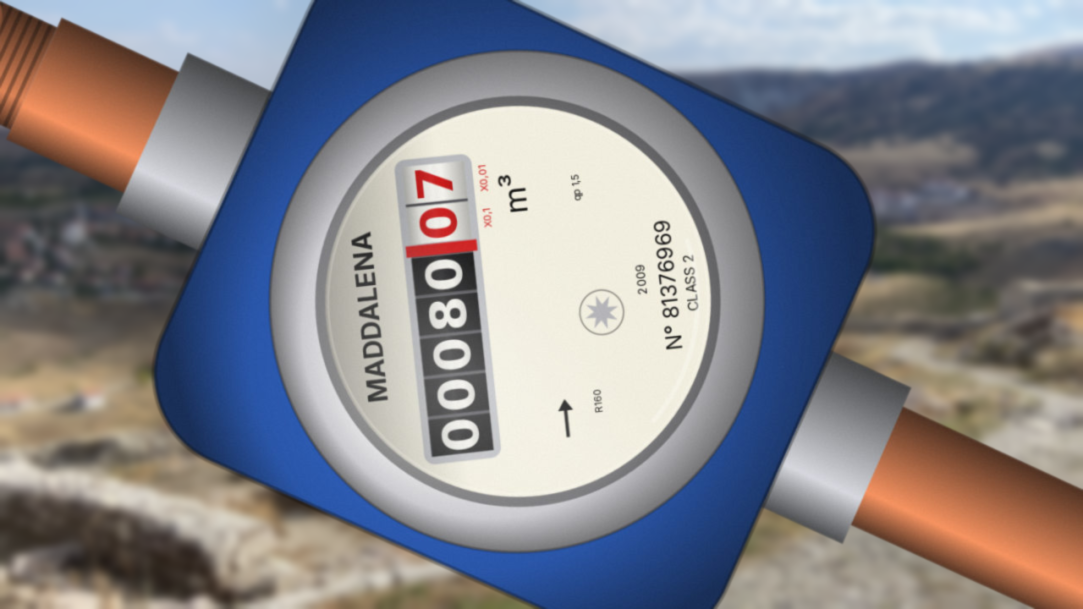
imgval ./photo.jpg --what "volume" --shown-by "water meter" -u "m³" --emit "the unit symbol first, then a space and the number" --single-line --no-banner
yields m³ 80.07
